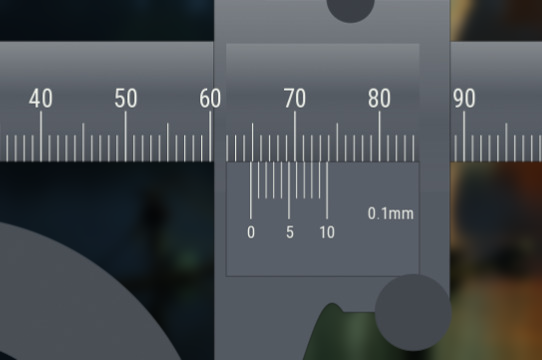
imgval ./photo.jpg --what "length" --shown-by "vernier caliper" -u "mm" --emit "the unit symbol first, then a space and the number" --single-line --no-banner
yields mm 64.8
